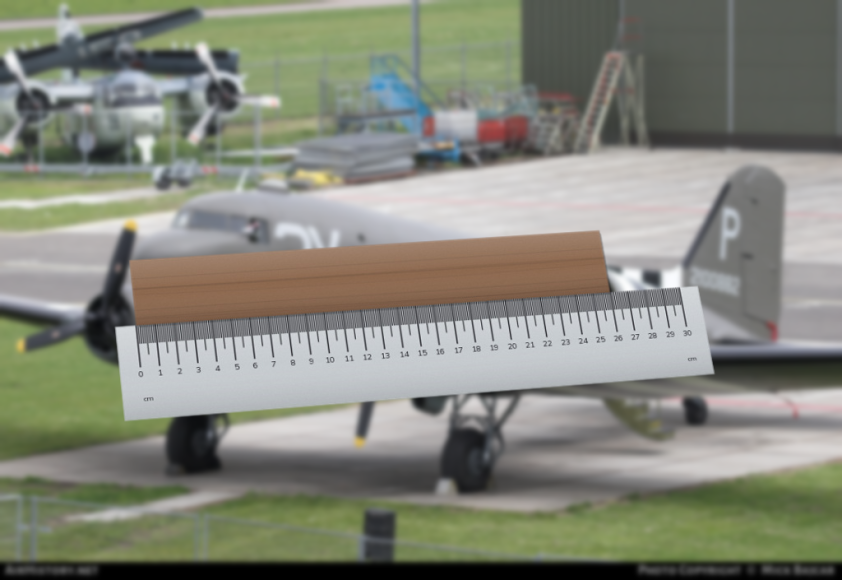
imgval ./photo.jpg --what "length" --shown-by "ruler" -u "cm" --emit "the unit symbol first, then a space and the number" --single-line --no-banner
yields cm 26
